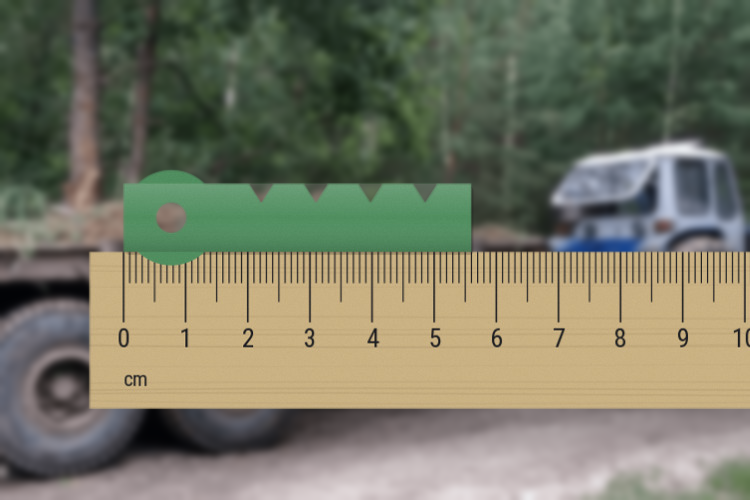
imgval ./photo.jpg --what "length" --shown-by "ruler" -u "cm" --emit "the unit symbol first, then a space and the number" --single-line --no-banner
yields cm 5.6
